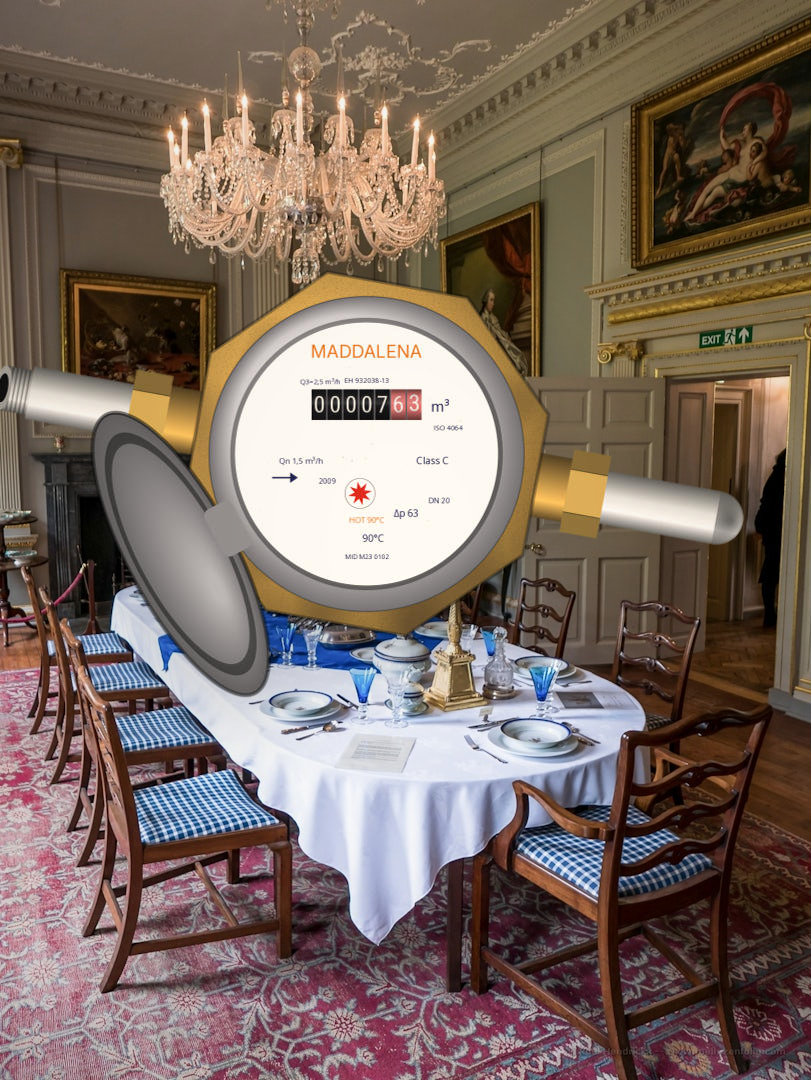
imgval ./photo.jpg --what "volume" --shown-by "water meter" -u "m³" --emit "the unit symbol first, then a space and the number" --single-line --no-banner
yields m³ 7.63
